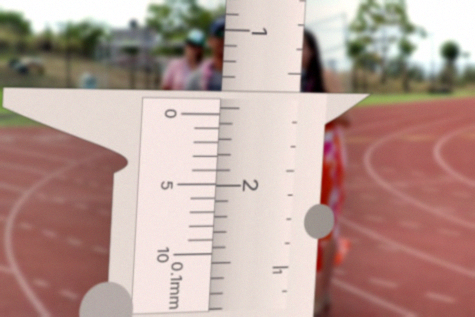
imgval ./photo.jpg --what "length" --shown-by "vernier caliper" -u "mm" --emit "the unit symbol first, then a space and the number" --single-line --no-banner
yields mm 15.4
